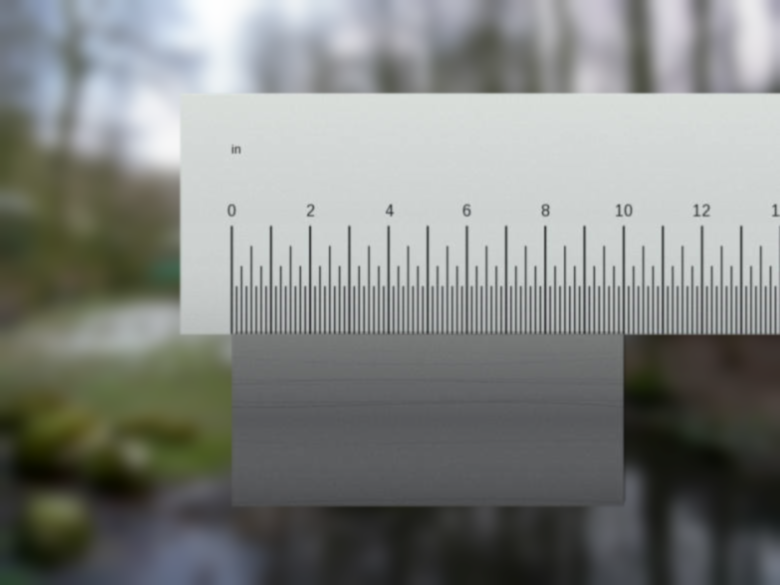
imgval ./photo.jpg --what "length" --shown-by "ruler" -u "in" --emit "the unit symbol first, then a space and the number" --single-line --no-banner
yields in 10
